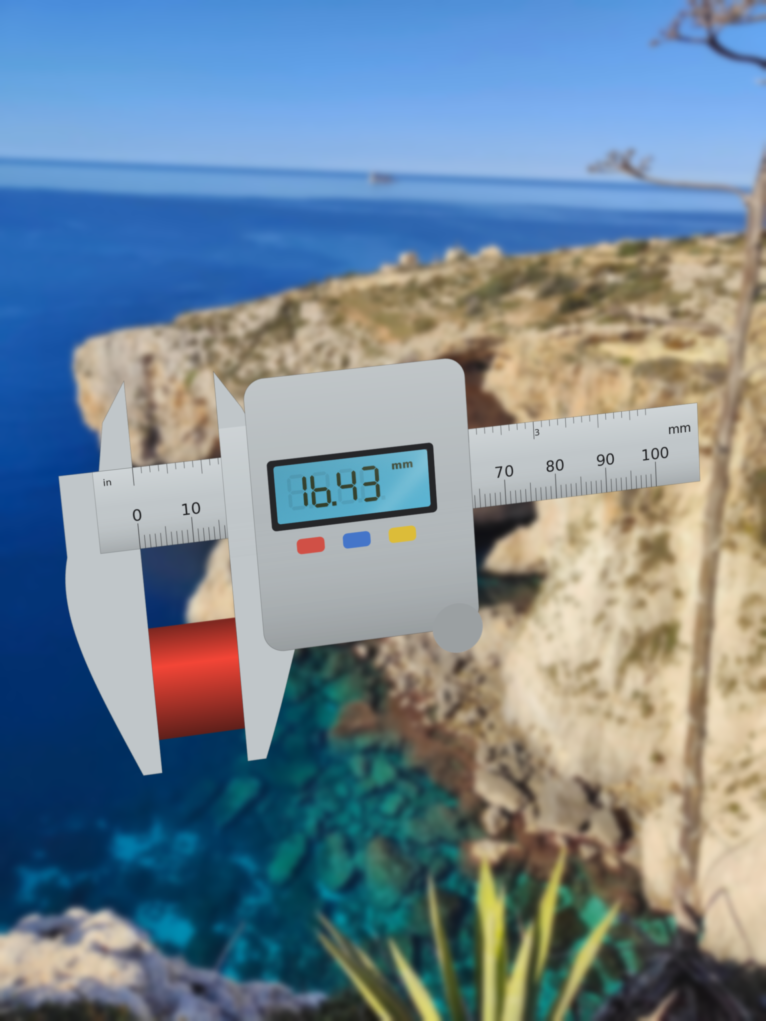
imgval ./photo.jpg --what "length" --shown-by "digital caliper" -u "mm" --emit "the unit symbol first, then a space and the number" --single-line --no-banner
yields mm 16.43
